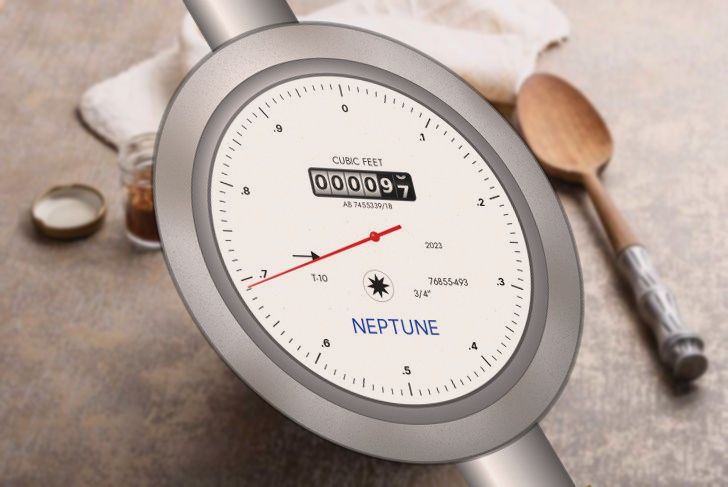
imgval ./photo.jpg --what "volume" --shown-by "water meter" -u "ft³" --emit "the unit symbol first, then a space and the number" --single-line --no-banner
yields ft³ 96.69
